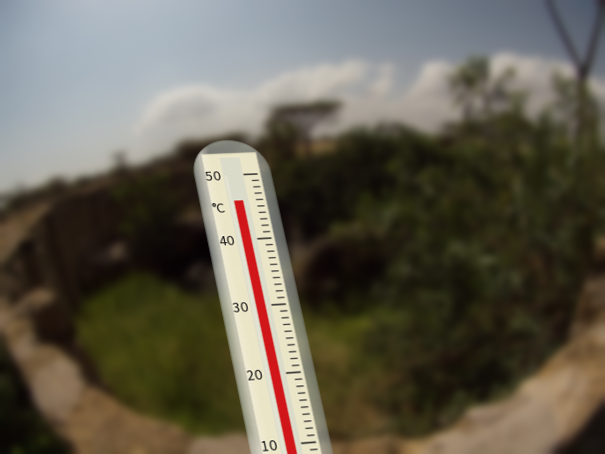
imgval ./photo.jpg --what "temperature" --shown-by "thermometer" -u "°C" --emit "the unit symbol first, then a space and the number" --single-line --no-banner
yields °C 46
